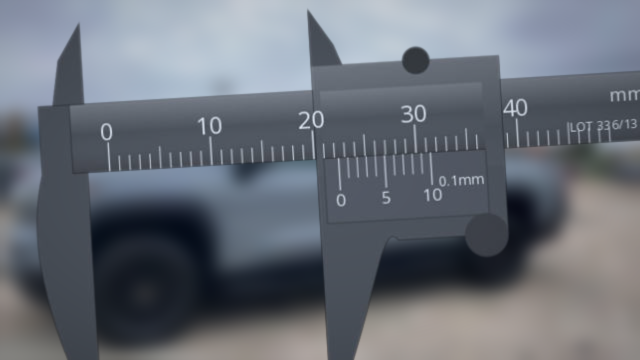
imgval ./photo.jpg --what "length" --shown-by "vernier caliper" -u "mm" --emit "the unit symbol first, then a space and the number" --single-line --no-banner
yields mm 22.4
